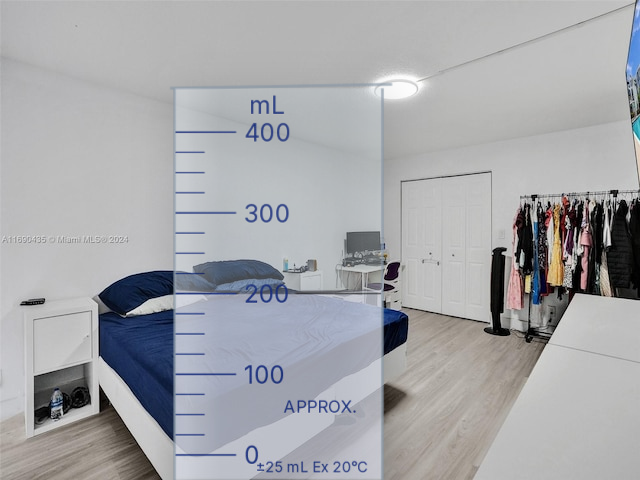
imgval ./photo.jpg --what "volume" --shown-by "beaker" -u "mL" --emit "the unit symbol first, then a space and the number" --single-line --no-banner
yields mL 200
